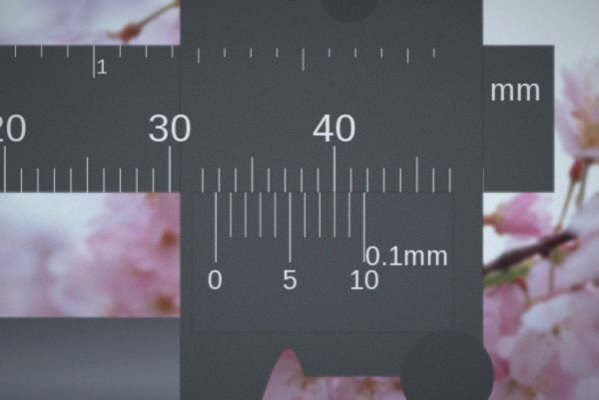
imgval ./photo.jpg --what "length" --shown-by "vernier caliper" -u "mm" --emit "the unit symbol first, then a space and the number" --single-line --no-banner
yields mm 32.8
